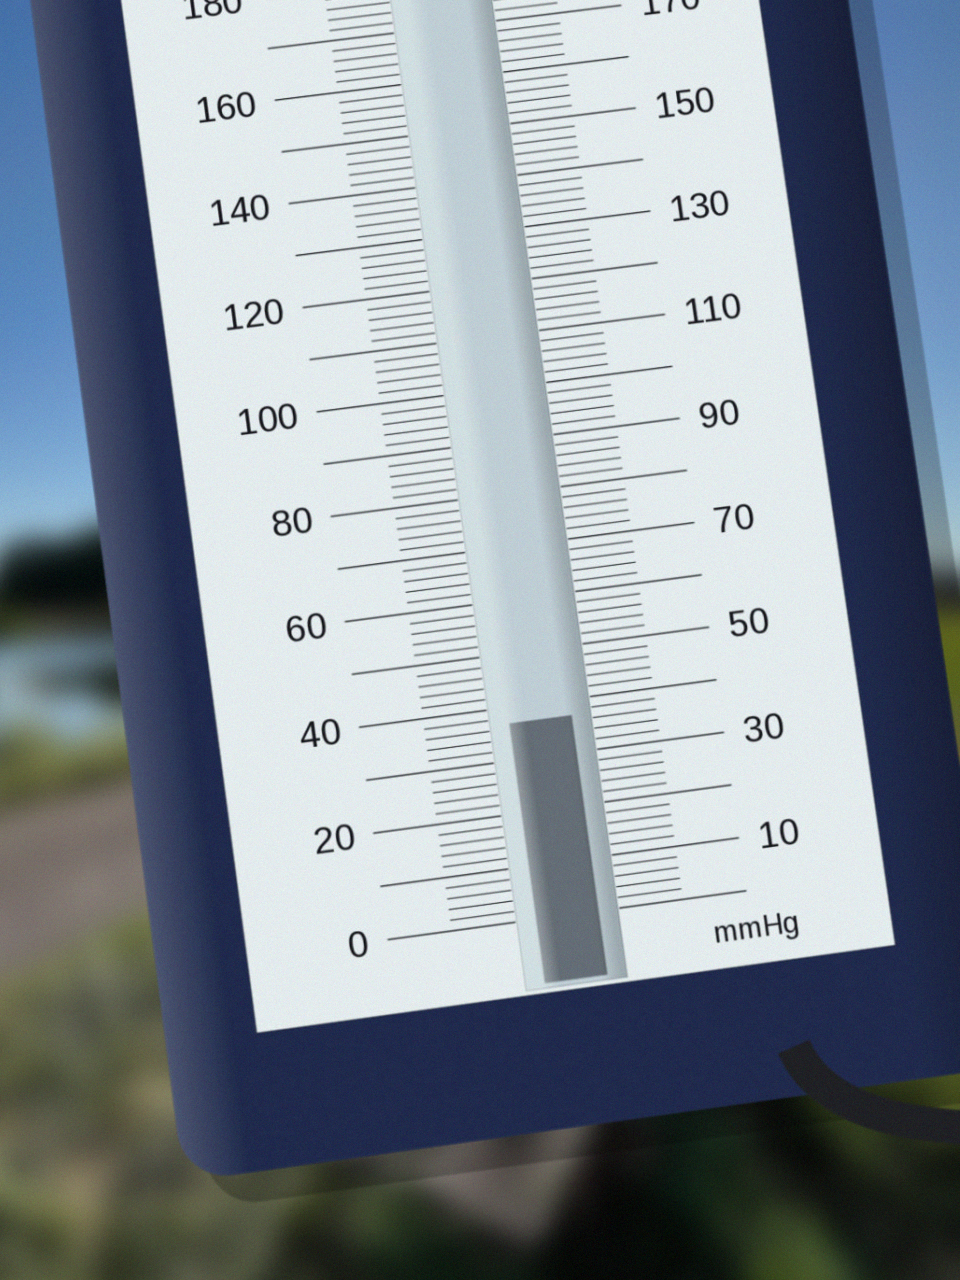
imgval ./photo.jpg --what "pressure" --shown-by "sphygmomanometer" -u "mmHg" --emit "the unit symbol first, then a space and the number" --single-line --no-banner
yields mmHg 37
